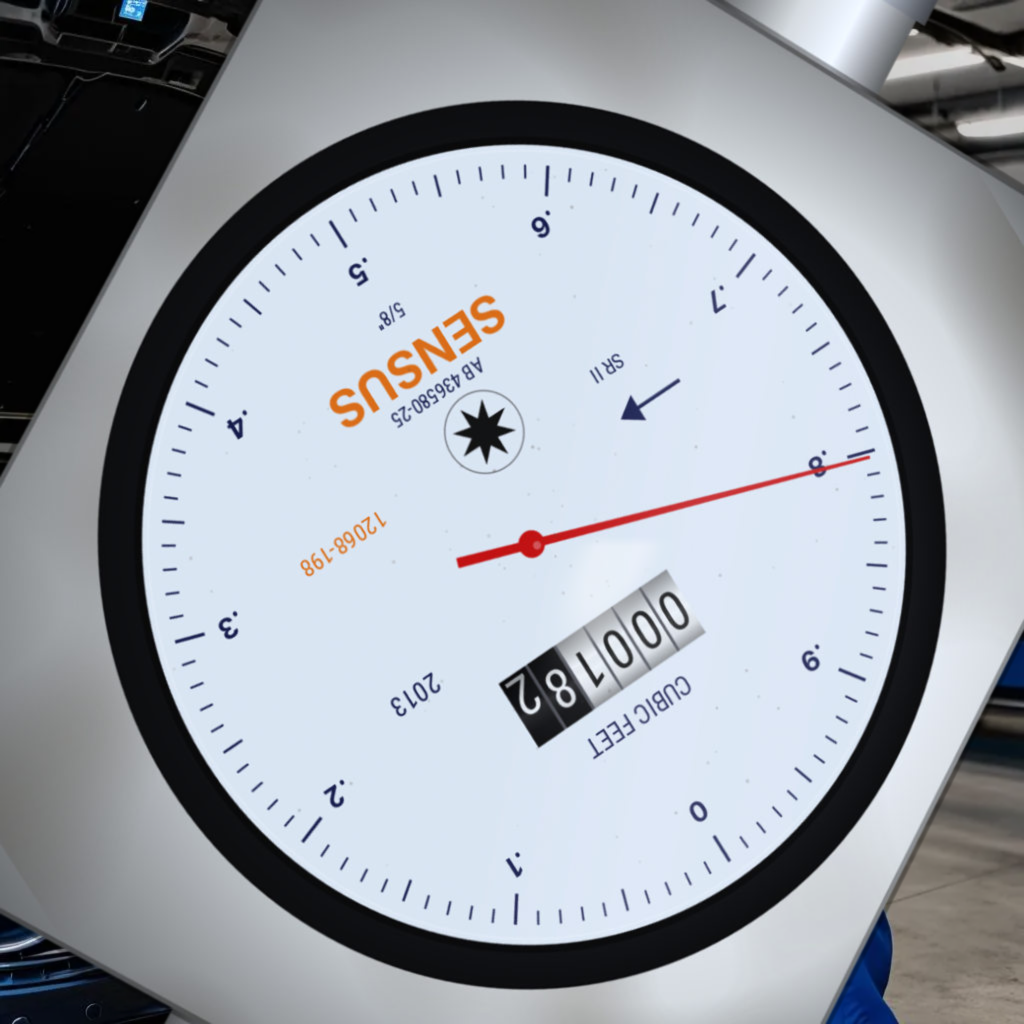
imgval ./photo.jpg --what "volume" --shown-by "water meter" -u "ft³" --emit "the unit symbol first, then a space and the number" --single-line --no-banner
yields ft³ 181.80
